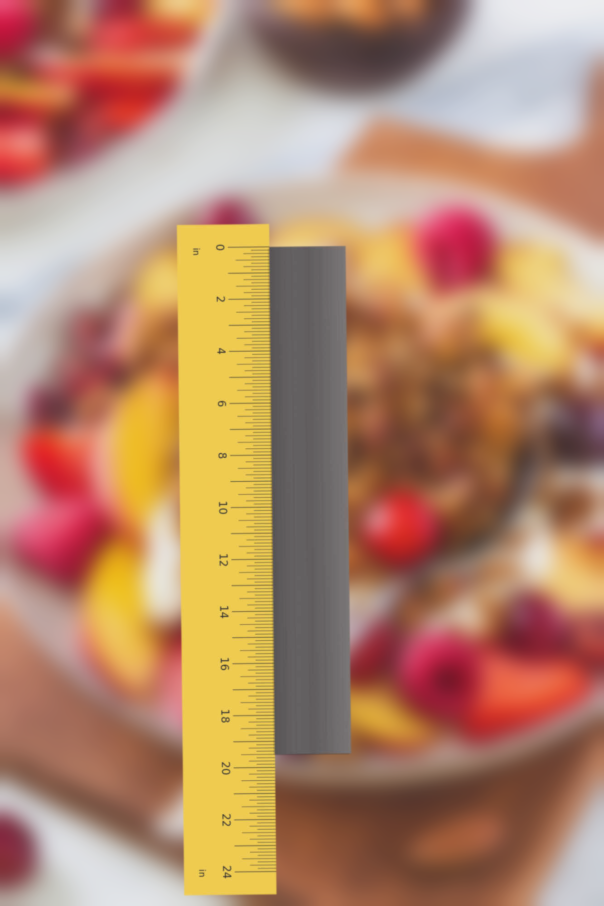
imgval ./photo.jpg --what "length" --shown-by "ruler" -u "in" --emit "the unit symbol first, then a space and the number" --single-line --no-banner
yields in 19.5
